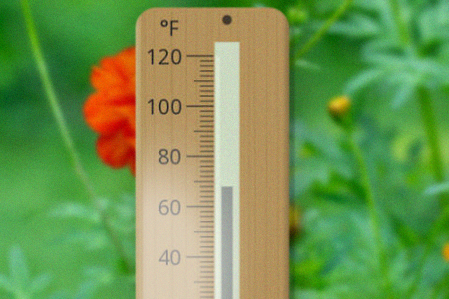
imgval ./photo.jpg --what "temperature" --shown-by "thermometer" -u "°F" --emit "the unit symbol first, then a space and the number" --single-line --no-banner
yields °F 68
